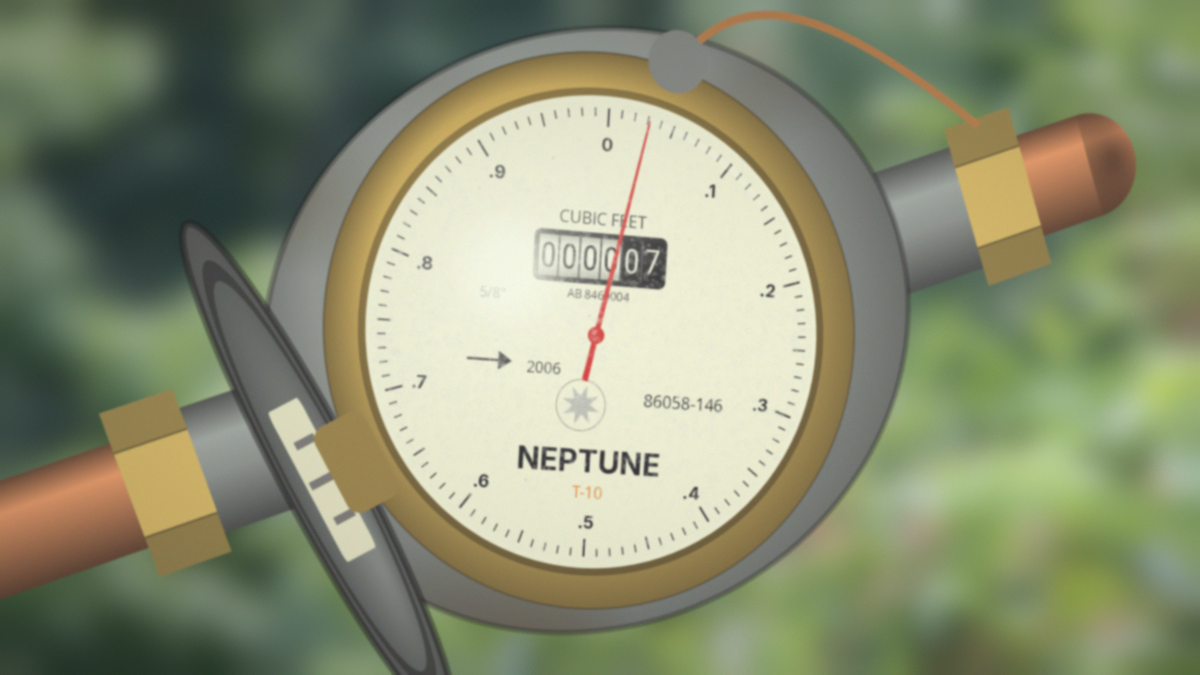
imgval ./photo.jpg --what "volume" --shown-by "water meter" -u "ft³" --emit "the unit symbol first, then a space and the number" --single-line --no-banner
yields ft³ 7.03
